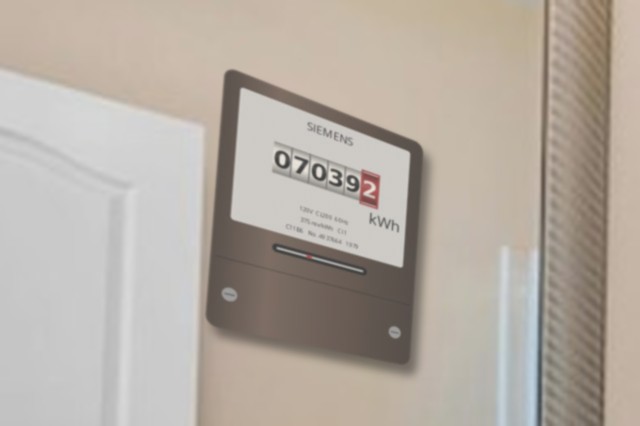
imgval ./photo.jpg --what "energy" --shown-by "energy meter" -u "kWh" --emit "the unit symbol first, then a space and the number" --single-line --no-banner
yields kWh 7039.2
